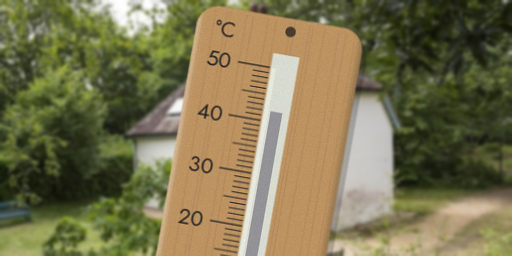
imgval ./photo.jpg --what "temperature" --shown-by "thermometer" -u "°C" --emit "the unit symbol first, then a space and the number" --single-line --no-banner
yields °C 42
